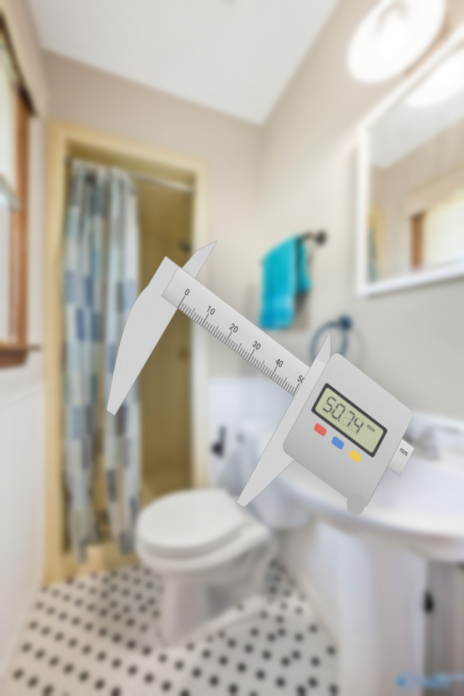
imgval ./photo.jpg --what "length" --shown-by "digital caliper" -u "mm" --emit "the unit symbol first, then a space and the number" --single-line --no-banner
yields mm 50.74
